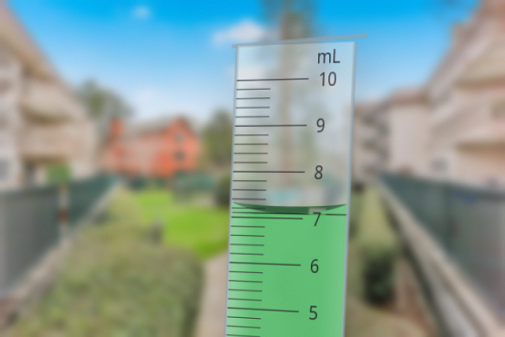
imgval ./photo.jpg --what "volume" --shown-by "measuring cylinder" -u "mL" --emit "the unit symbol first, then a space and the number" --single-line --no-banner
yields mL 7.1
